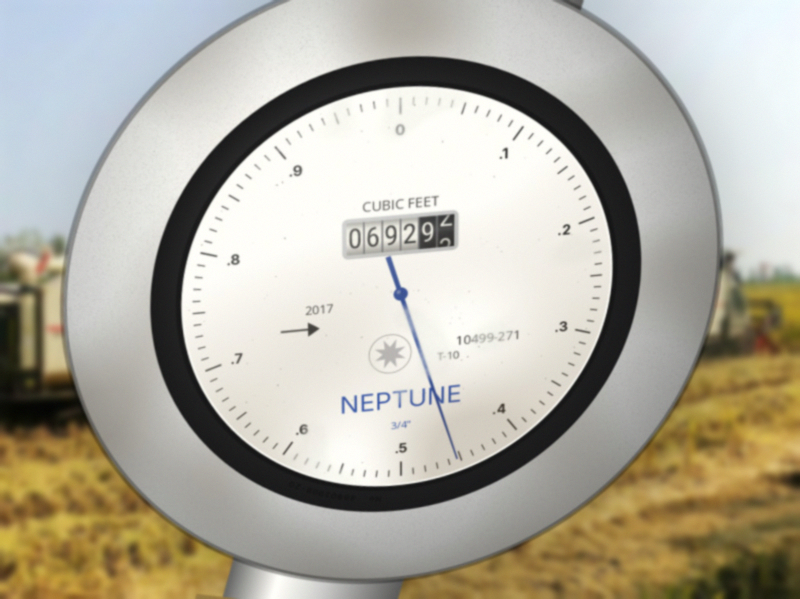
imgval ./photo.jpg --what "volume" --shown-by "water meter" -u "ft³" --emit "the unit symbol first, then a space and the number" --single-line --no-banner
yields ft³ 69292.45
